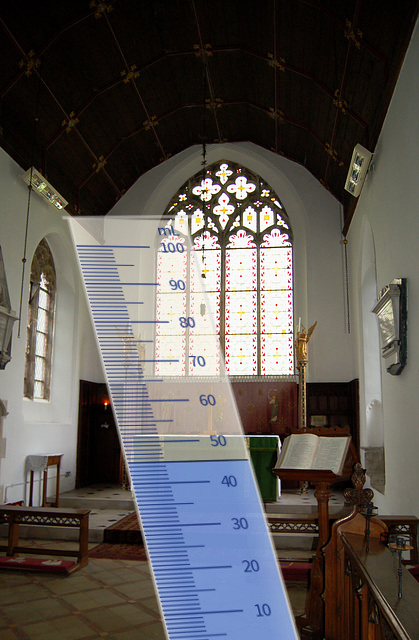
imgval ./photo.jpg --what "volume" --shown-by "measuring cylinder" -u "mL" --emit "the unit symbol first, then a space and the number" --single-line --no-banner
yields mL 45
